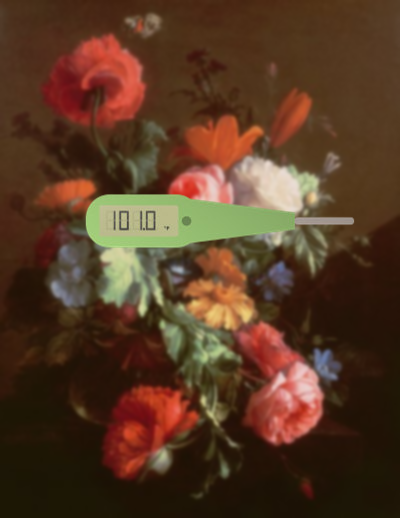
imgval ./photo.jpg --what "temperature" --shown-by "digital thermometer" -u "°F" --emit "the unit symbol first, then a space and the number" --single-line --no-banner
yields °F 101.0
